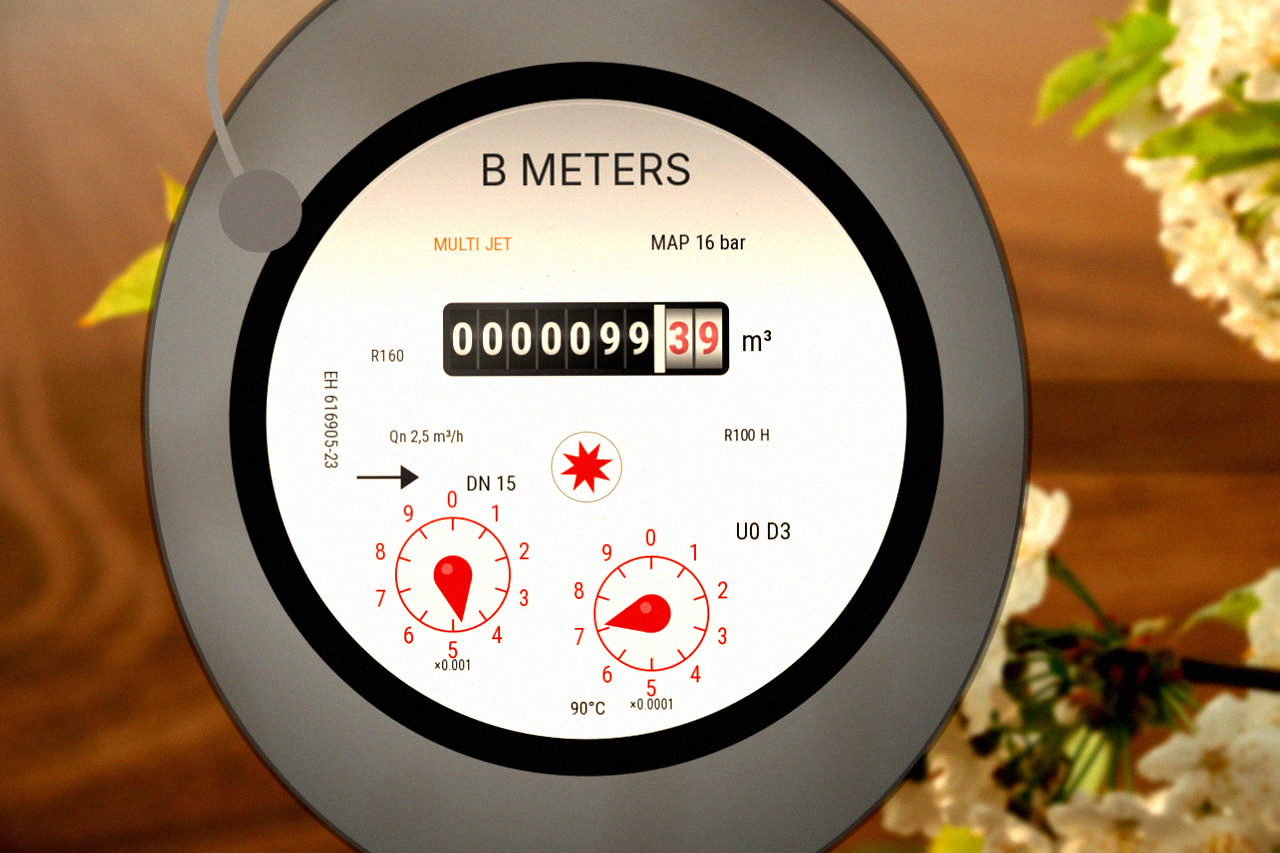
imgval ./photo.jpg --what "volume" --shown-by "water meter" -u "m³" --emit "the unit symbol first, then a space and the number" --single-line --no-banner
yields m³ 99.3947
